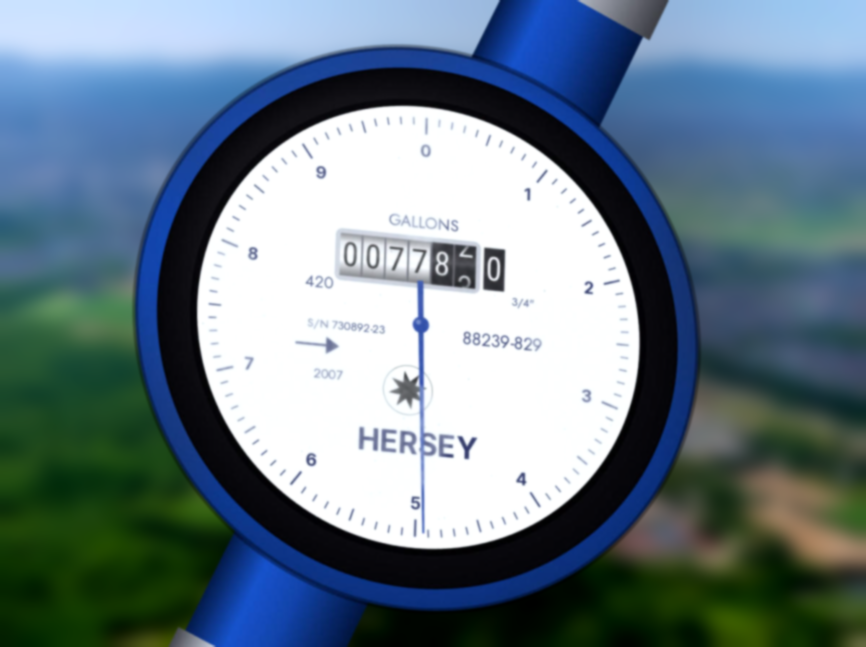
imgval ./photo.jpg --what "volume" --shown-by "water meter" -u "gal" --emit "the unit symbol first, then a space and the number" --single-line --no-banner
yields gal 77824.9
